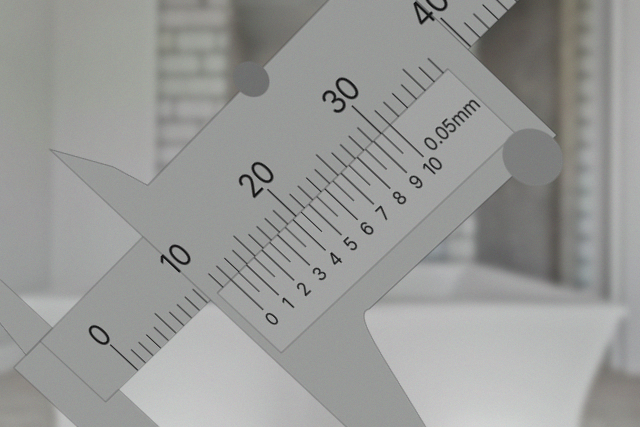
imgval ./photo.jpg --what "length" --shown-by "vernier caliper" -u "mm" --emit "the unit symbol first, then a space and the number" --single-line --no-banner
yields mm 12.0
